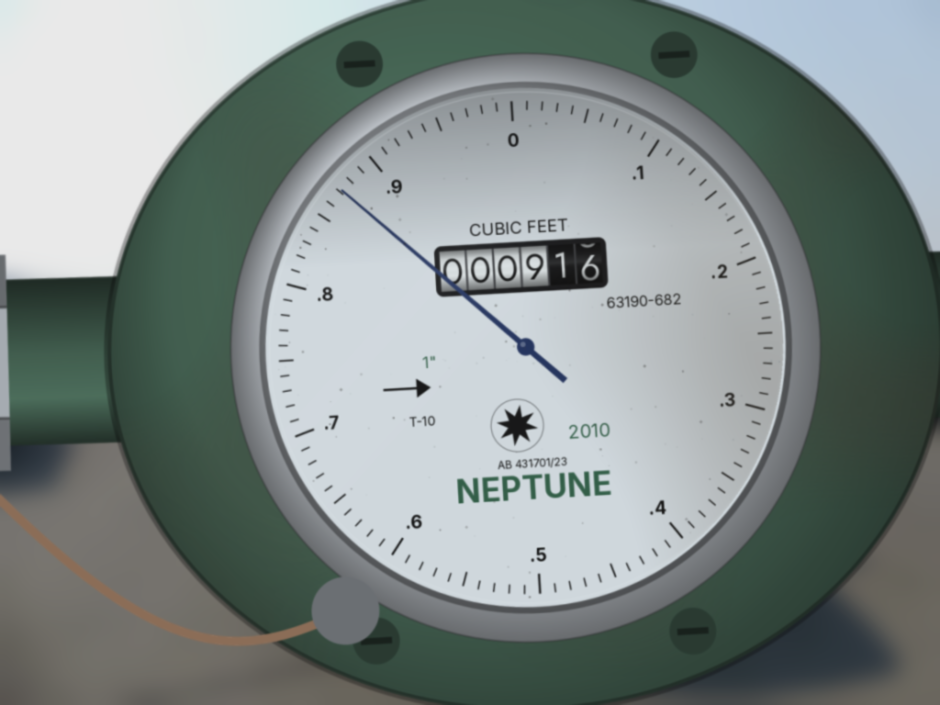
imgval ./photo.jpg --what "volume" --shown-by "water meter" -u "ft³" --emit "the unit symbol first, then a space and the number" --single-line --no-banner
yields ft³ 915.87
